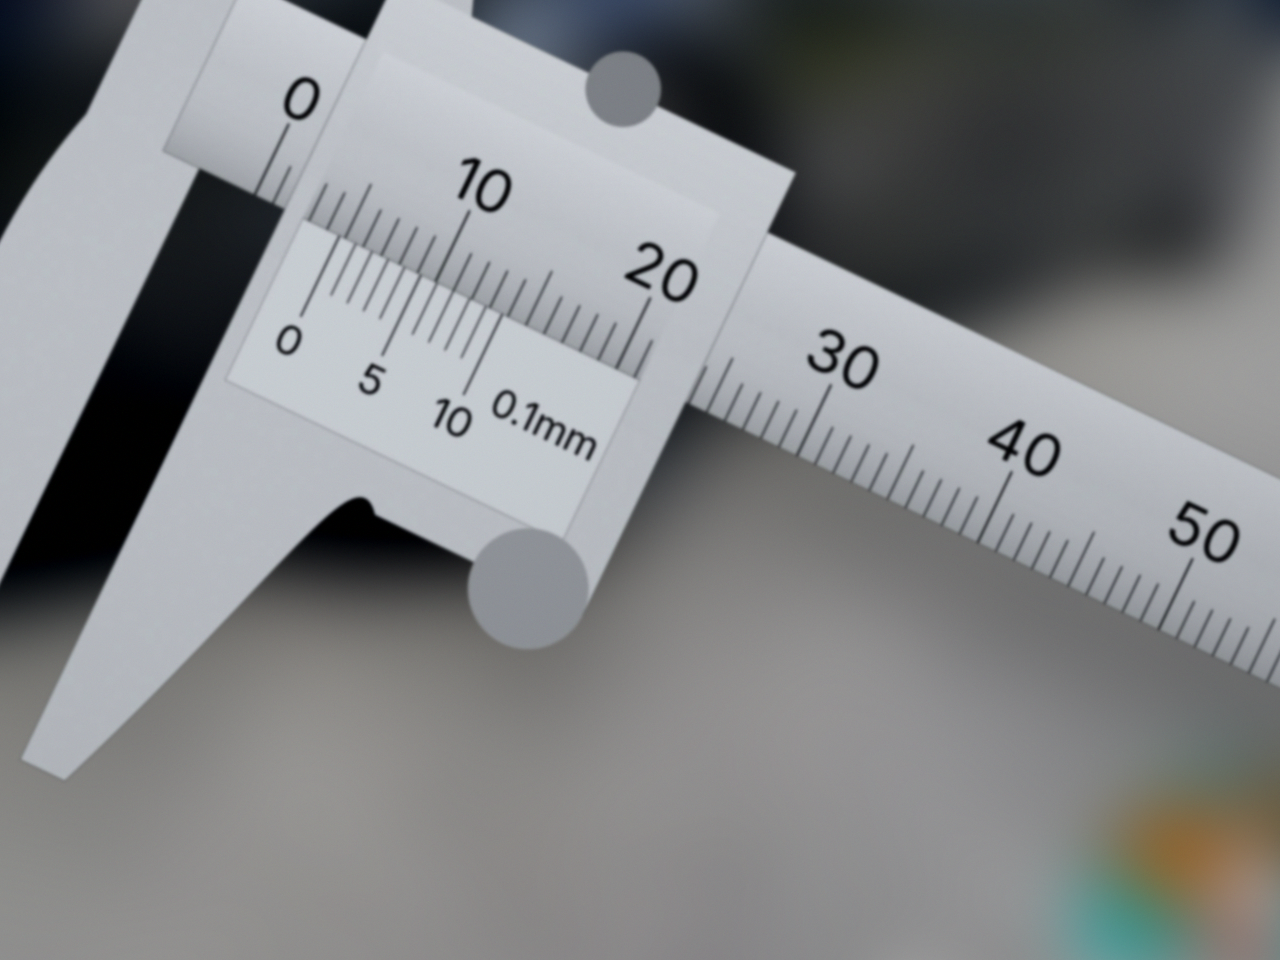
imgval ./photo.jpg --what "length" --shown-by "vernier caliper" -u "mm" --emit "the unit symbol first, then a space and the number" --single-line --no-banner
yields mm 4.7
